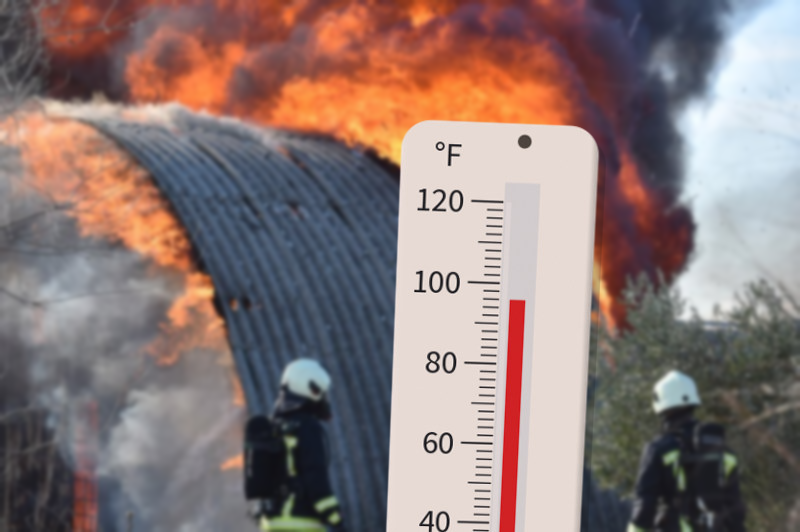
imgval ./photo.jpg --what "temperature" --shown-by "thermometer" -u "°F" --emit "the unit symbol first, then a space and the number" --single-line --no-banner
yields °F 96
